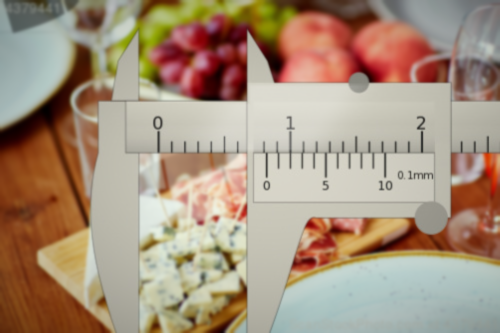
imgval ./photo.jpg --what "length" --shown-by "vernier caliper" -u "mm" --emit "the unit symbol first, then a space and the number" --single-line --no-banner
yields mm 8.2
